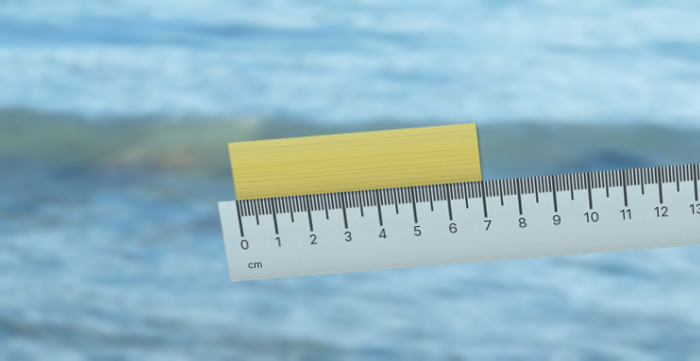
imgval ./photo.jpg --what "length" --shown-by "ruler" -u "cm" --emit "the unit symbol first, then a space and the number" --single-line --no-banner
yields cm 7
